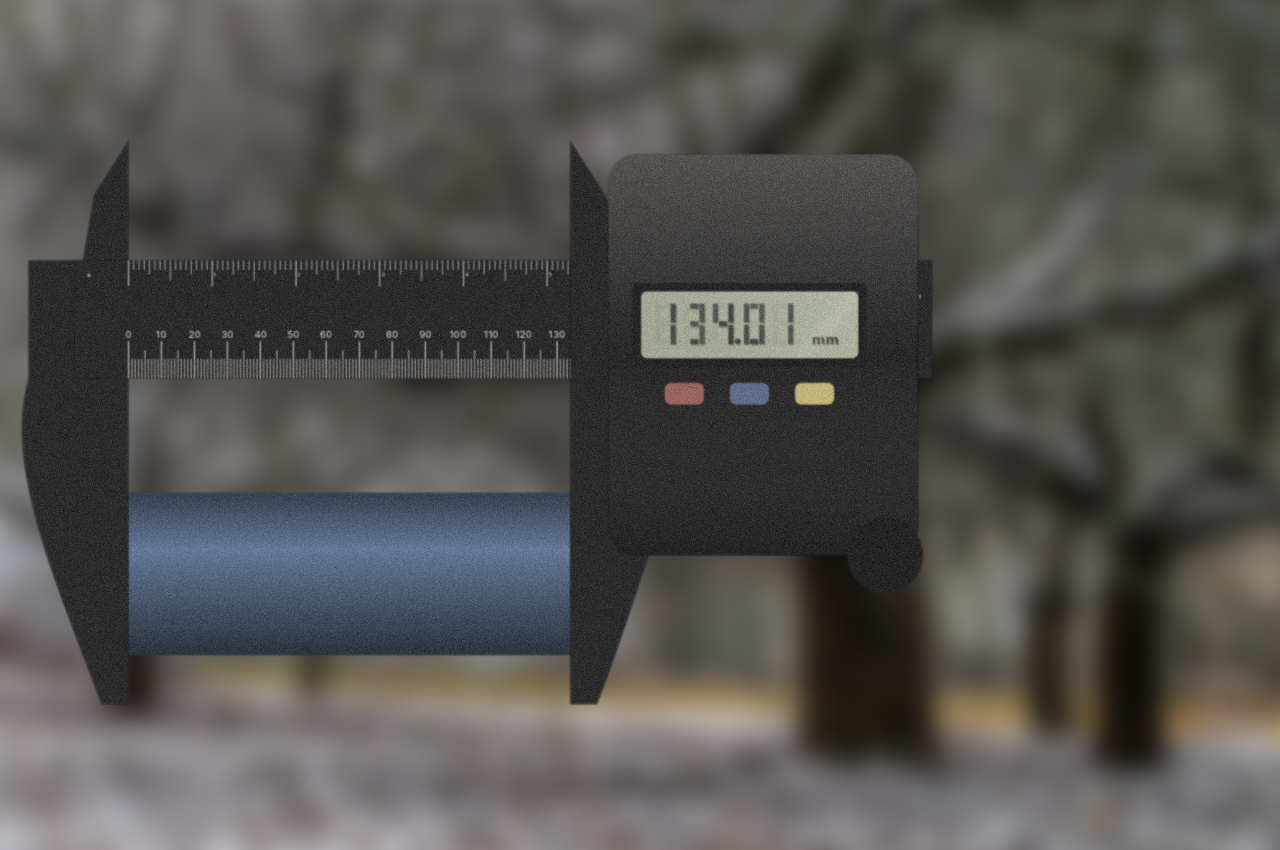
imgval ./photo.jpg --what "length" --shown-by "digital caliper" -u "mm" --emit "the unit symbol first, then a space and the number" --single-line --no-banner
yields mm 134.01
